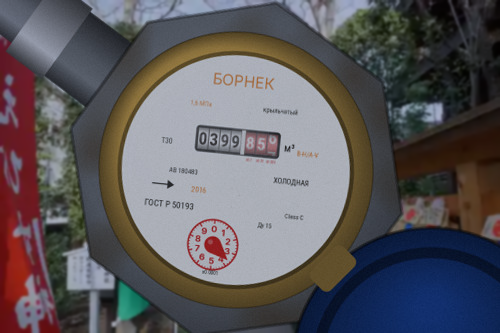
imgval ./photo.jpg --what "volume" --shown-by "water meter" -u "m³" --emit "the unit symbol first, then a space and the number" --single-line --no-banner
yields m³ 399.8563
